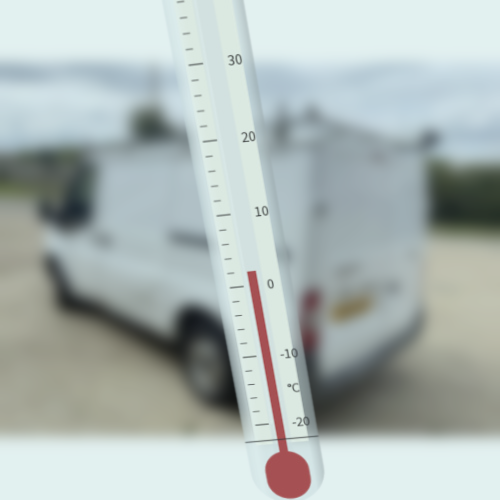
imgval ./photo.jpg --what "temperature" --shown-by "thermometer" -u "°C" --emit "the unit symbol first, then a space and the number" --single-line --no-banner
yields °C 2
